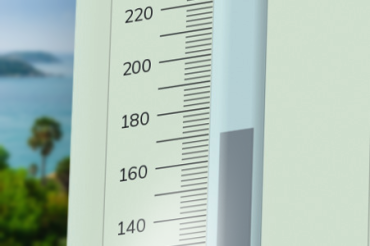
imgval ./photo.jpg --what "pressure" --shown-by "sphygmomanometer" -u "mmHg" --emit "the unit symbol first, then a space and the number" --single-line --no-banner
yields mmHg 170
